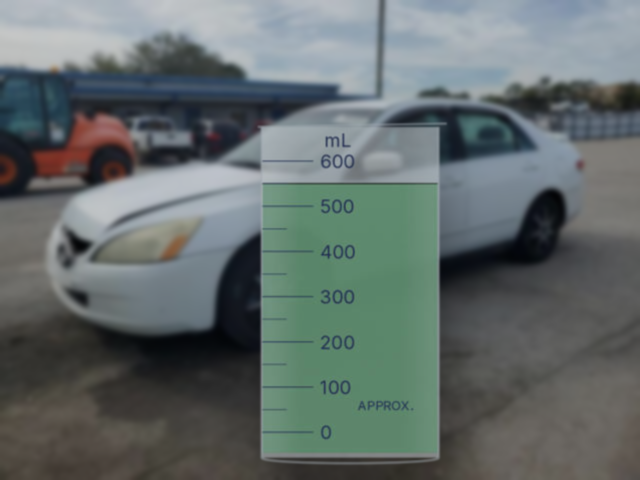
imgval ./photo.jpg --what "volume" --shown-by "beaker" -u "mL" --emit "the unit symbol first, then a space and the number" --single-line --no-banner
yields mL 550
